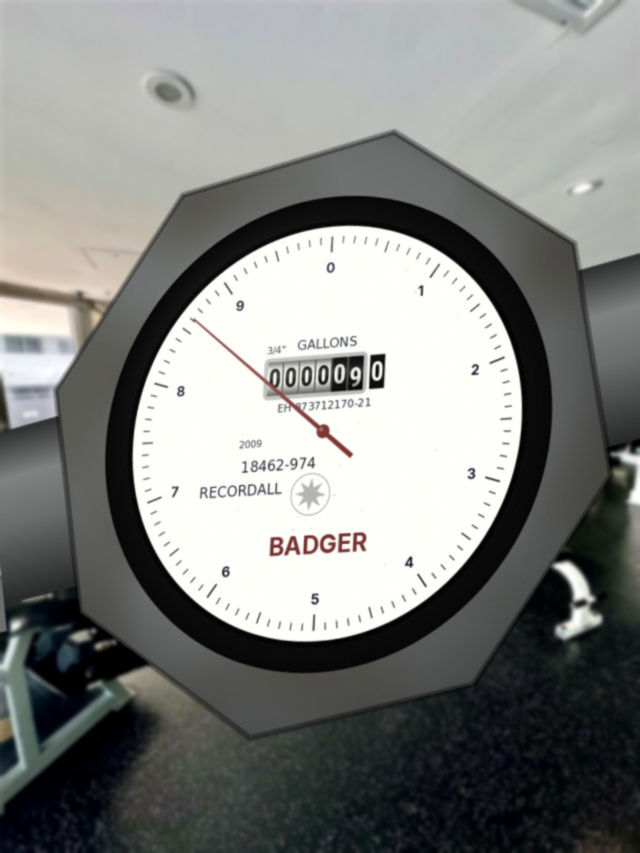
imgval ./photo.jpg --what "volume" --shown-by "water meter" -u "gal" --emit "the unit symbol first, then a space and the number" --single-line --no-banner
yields gal 88.6
